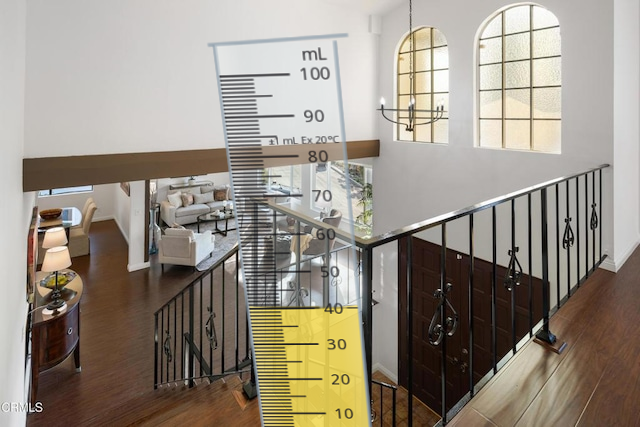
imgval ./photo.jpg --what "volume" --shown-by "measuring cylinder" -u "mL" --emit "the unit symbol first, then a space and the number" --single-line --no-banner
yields mL 40
